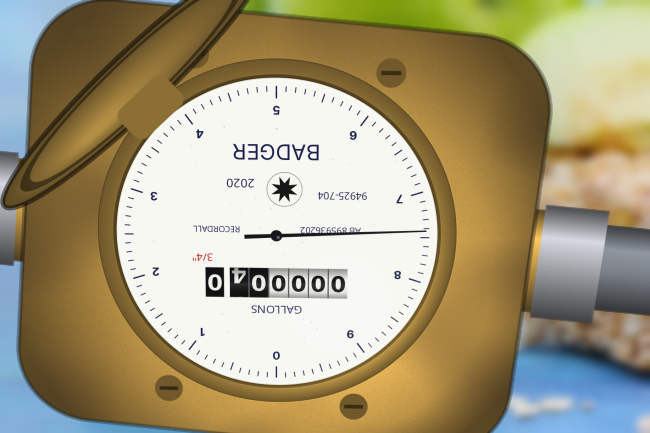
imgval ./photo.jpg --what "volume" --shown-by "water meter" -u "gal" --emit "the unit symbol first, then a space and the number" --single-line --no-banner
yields gal 37.4
